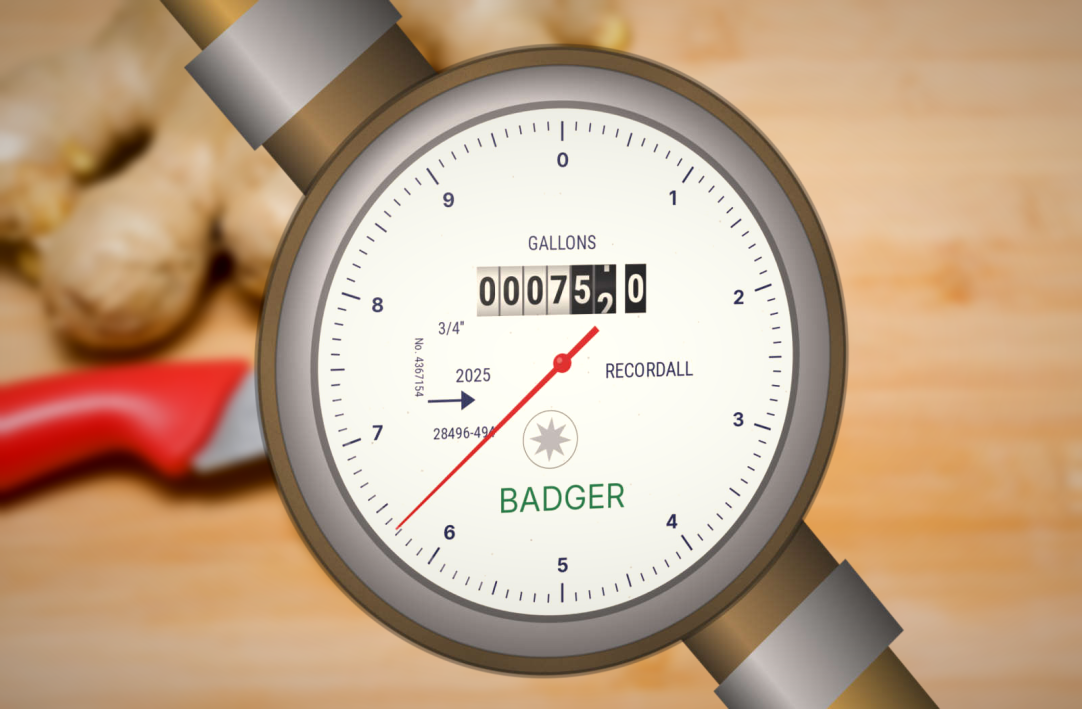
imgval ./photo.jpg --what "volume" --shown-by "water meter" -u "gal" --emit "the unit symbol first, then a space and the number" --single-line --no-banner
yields gal 7516.3
